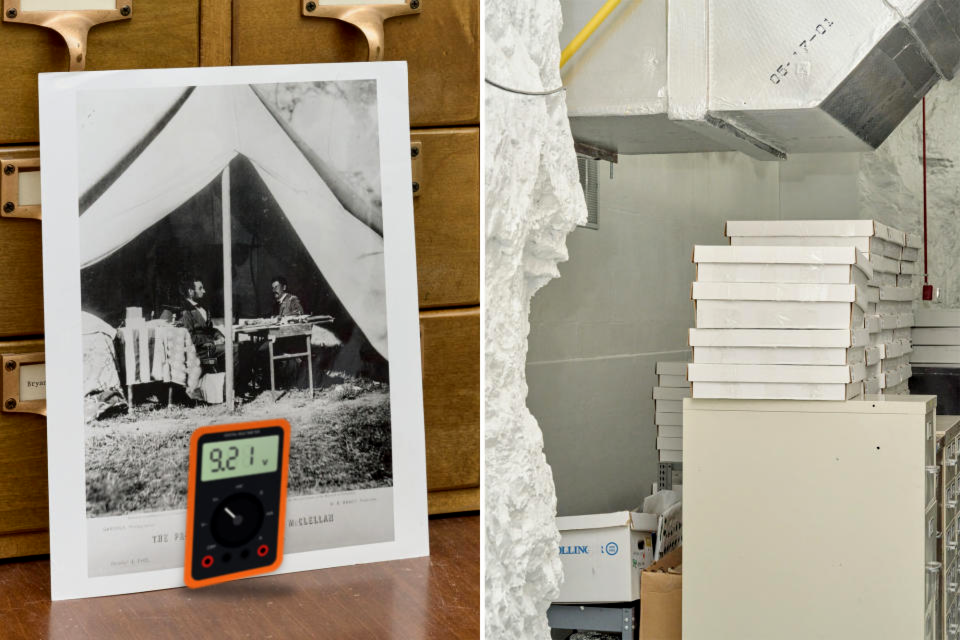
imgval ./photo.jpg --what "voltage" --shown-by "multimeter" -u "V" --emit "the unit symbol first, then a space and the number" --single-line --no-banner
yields V 9.21
